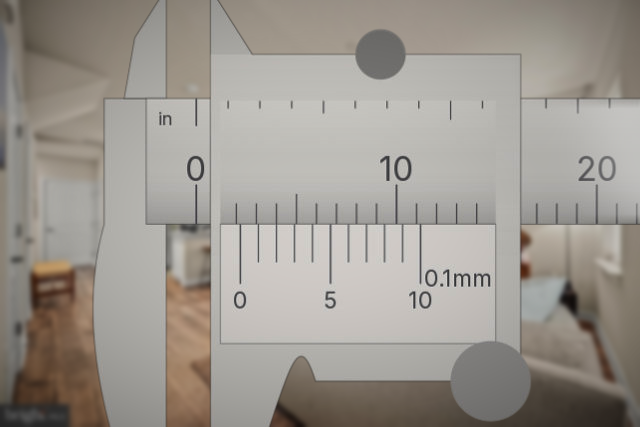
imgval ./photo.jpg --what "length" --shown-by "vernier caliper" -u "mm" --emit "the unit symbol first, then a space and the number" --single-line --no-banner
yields mm 2.2
